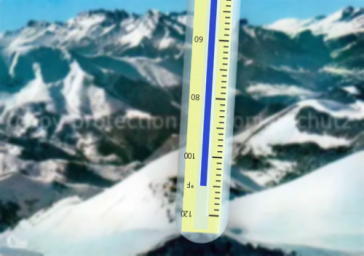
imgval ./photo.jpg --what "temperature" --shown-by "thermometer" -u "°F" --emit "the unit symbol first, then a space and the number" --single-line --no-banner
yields °F 110
